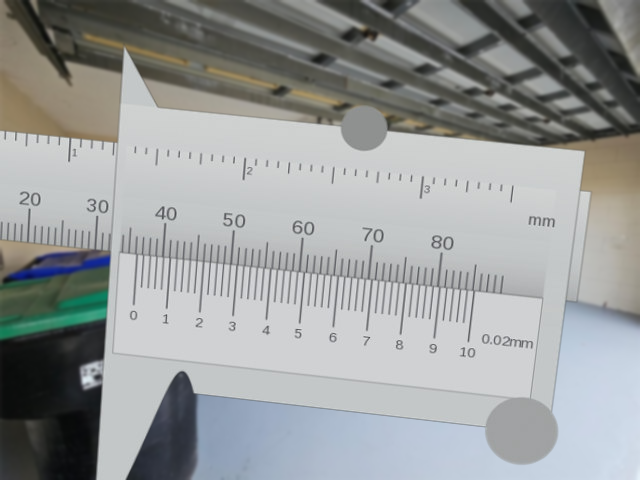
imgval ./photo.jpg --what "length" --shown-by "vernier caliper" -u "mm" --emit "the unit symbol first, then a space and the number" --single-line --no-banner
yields mm 36.2
